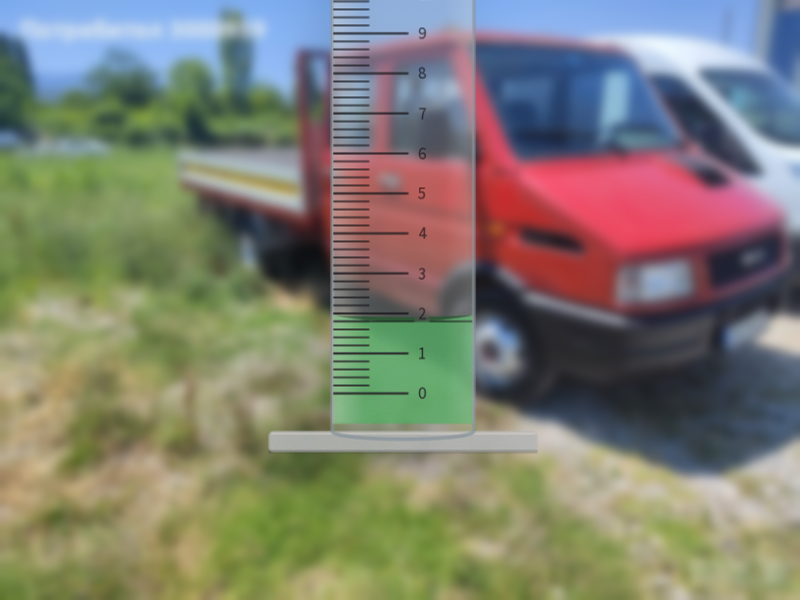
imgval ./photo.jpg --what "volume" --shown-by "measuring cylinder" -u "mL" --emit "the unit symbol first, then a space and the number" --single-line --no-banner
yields mL 1.8
